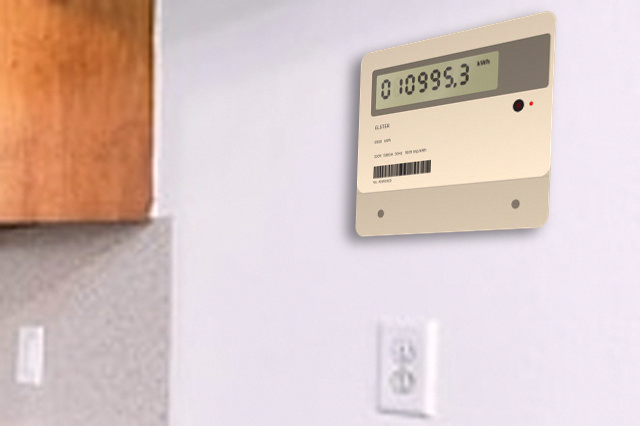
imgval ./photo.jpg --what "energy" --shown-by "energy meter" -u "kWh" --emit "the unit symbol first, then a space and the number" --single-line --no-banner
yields kWh 10995.3
